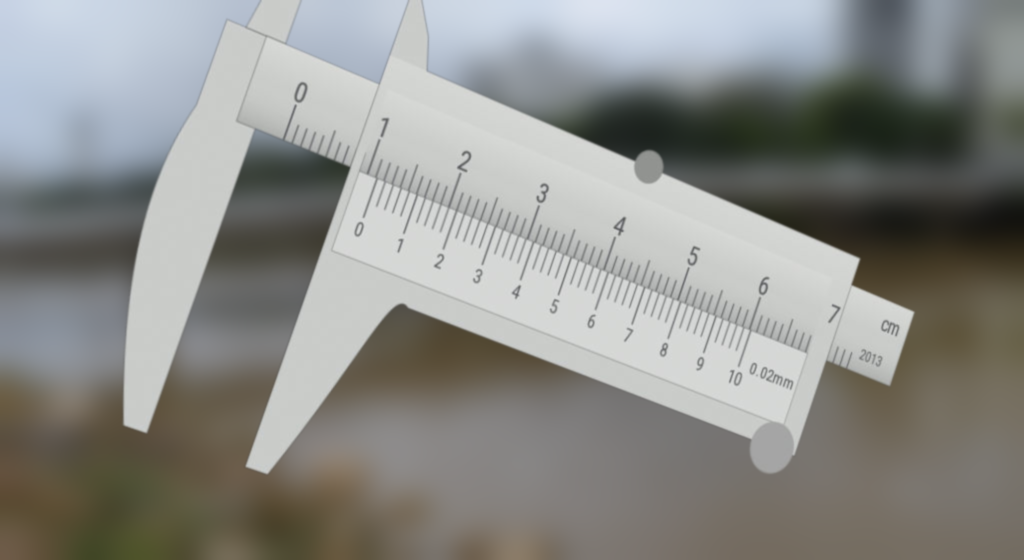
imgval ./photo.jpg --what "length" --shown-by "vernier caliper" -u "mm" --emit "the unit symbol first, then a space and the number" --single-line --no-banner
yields mm 11.2
